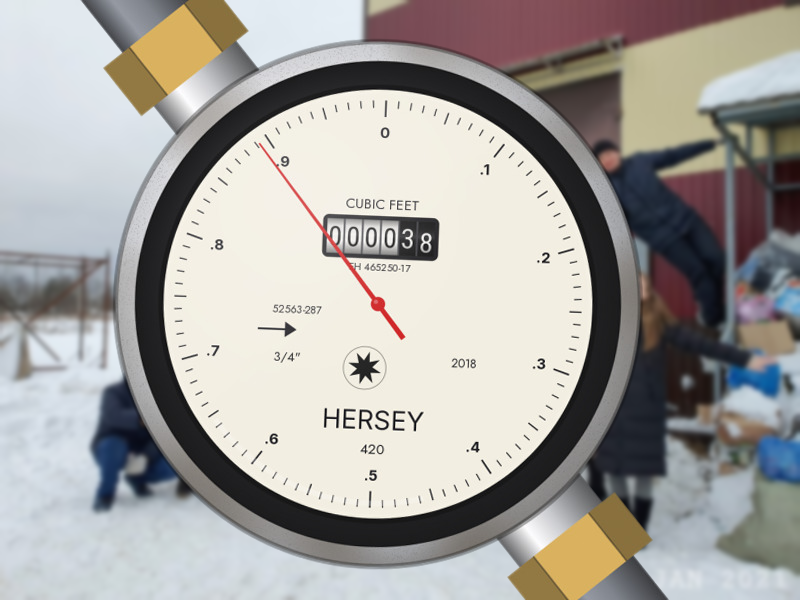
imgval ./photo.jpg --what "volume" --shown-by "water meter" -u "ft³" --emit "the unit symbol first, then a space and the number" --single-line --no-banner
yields ft³ 37.89
